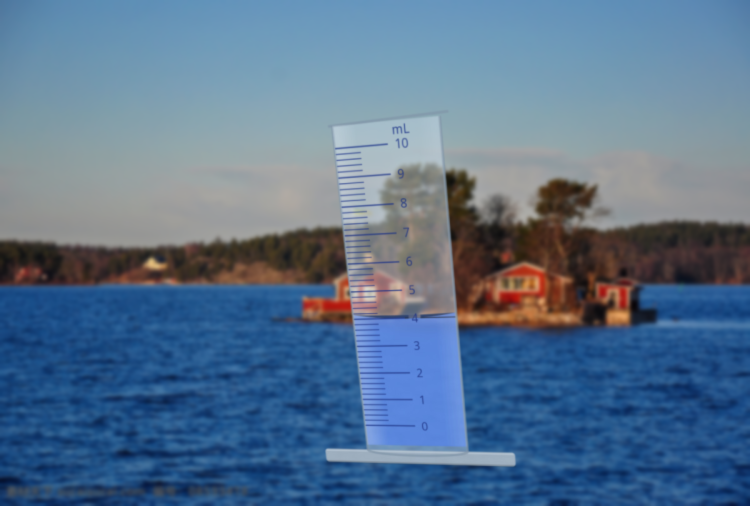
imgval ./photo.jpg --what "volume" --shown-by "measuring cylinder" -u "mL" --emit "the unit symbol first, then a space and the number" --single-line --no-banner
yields mL 4
